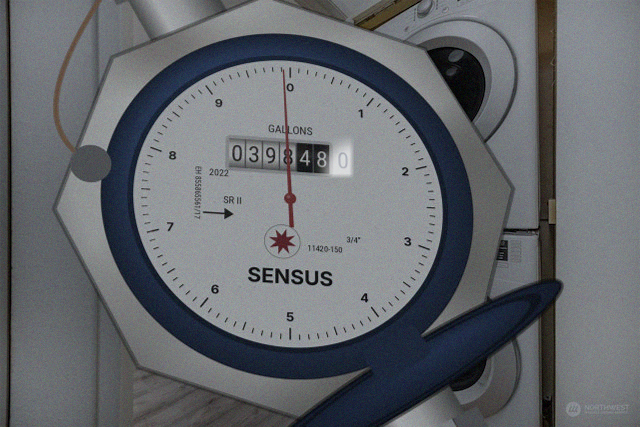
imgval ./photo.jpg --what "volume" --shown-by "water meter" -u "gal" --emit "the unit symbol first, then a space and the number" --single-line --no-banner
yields gal 398479.9
